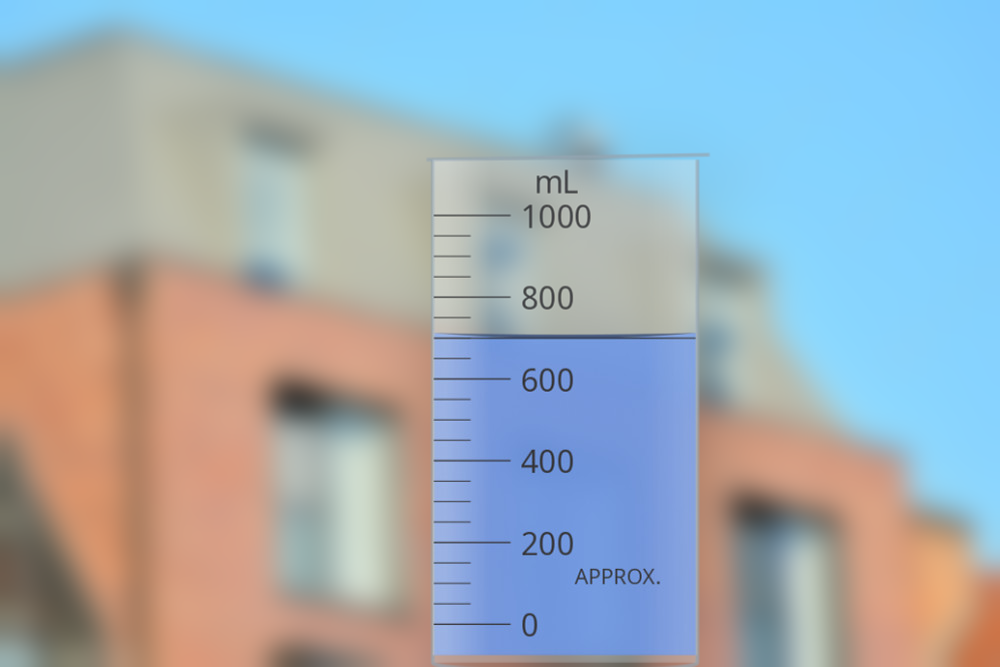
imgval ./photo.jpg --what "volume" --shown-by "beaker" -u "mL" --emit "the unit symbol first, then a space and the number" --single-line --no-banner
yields mL 700
